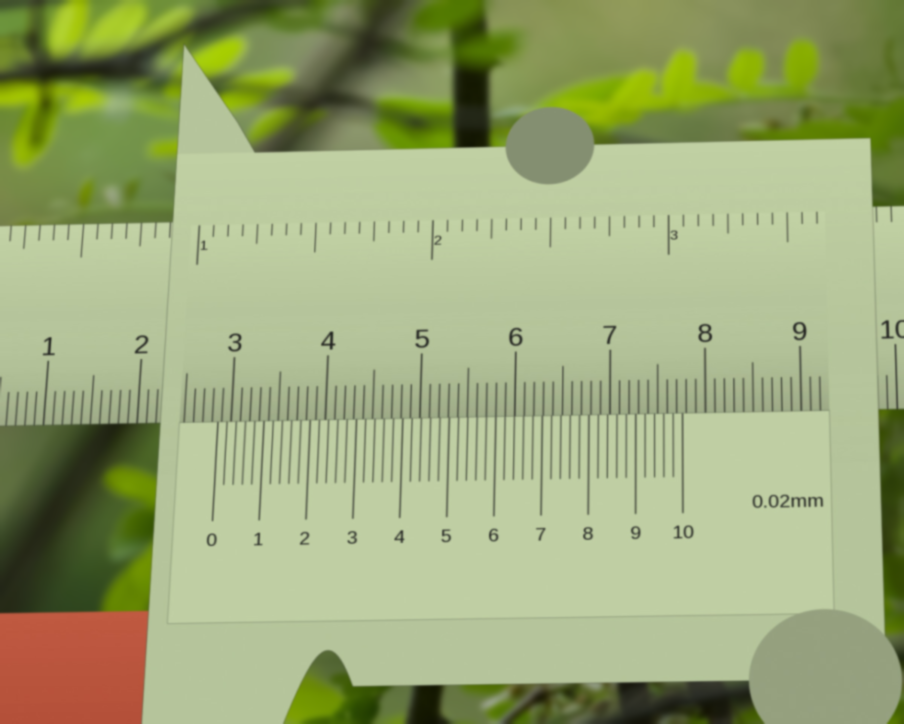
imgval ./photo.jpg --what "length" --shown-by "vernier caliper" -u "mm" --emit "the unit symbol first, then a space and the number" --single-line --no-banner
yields mm 28.6
